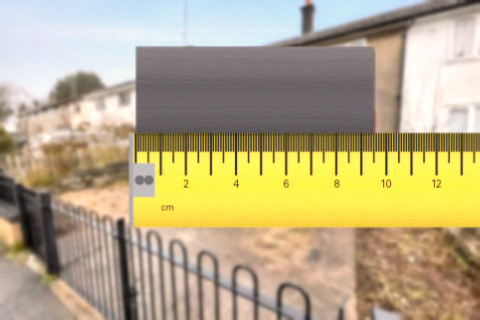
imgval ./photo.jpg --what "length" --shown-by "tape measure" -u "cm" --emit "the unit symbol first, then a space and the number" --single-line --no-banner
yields cm 9.5
